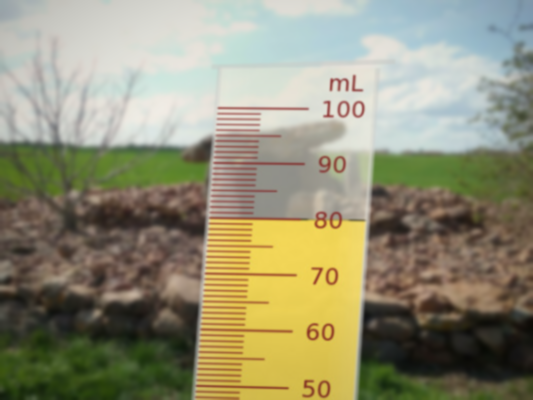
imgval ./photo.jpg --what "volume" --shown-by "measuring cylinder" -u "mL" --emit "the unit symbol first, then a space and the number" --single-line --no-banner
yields mL 80
